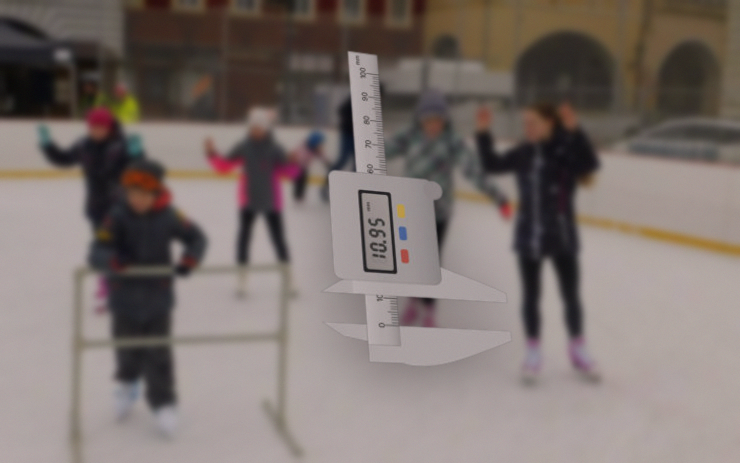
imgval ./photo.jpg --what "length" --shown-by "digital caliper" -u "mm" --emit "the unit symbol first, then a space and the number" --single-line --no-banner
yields mm 10.95
